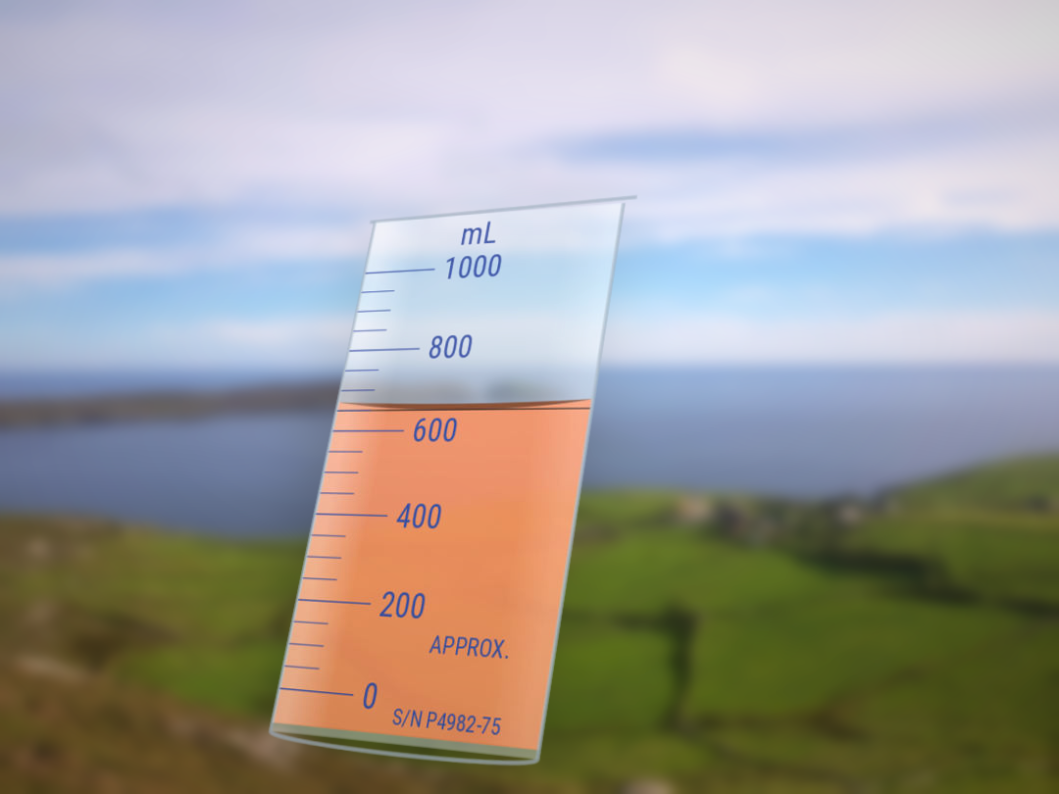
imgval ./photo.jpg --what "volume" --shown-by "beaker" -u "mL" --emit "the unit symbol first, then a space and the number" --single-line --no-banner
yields mL 650
